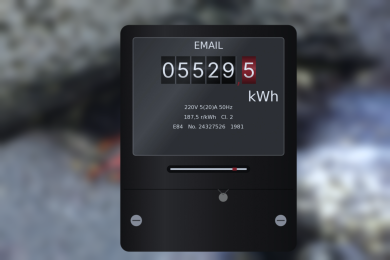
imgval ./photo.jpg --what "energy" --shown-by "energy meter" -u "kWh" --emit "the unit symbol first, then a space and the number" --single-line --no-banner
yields kWh 5529.5
